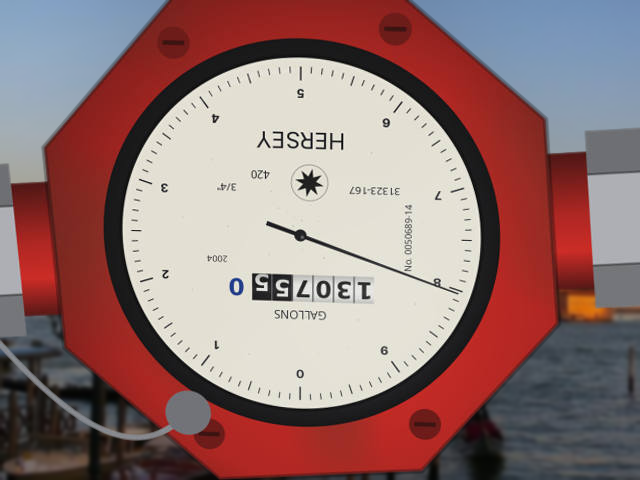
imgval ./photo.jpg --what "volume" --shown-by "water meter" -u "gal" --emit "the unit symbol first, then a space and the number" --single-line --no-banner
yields gal 1307548.0
